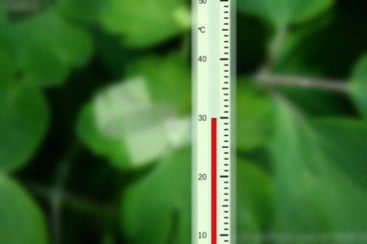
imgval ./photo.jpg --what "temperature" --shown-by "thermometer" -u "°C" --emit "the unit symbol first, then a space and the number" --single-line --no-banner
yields °C 30
